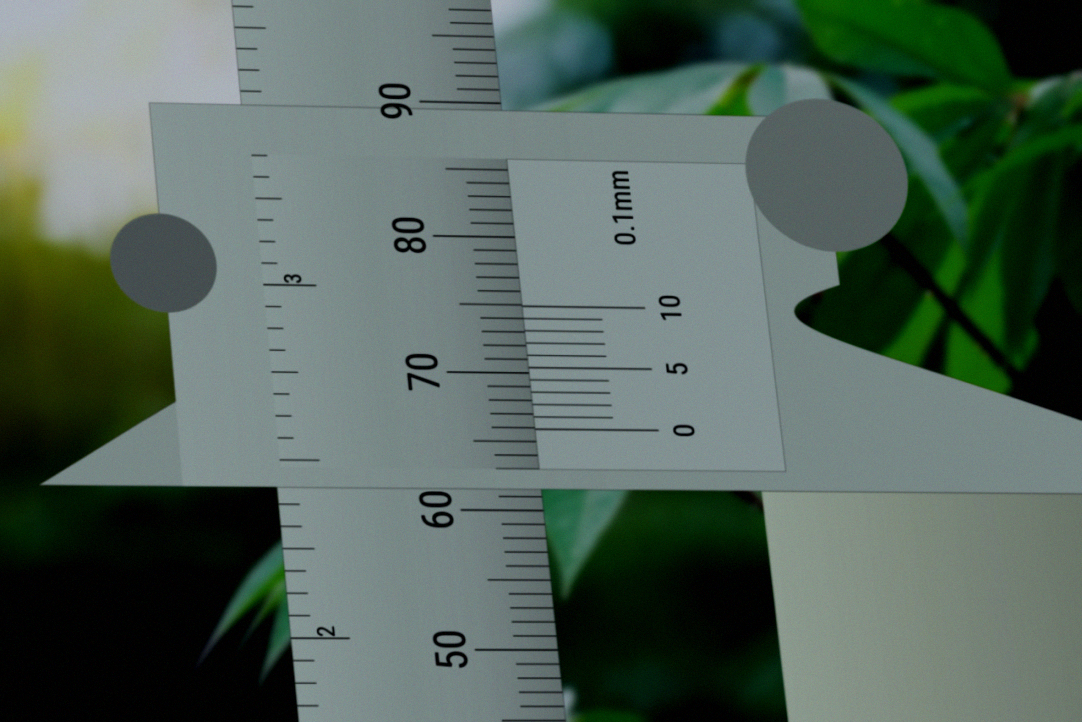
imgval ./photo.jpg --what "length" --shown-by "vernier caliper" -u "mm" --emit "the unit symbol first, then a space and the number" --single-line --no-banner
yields mm 65.9
